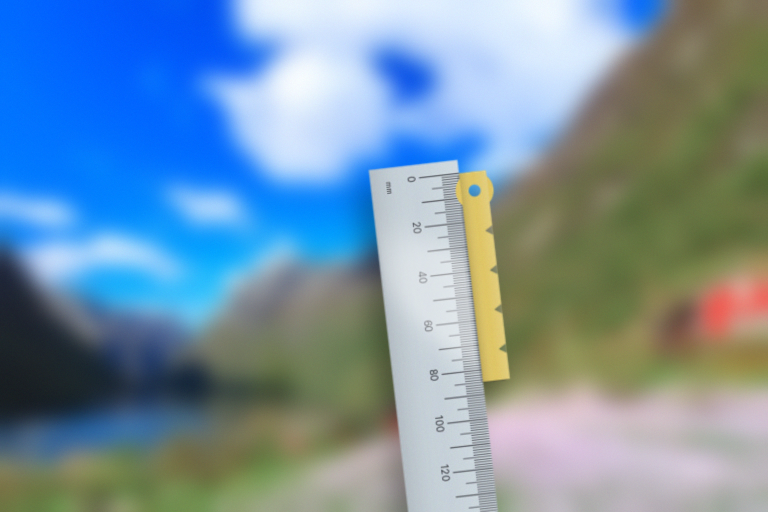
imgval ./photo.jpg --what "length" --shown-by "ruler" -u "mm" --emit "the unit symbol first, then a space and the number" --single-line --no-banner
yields mm 85
